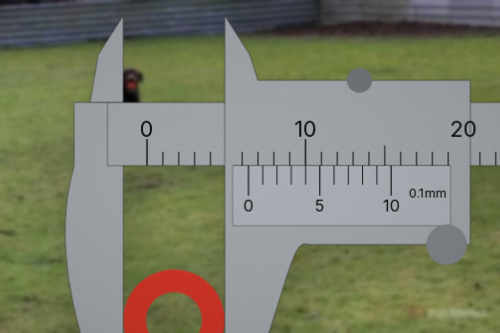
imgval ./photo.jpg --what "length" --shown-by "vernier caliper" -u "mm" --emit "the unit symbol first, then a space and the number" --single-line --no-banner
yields mm 6.4
